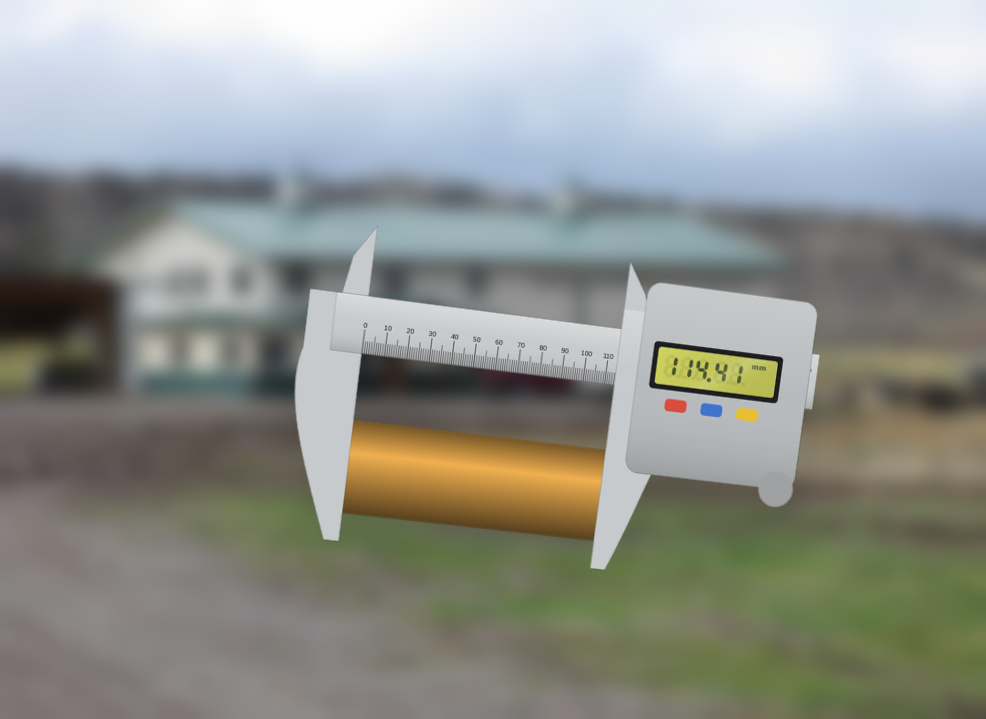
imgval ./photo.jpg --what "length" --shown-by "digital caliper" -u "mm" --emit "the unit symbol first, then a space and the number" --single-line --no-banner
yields mm 114.41
